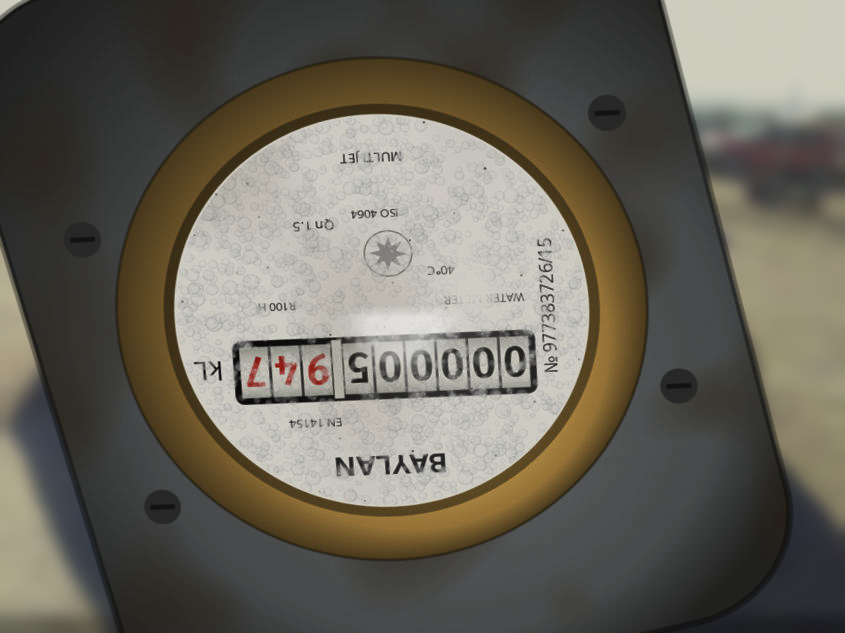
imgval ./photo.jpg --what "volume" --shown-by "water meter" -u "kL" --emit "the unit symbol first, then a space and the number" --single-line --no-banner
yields kL 5.947
